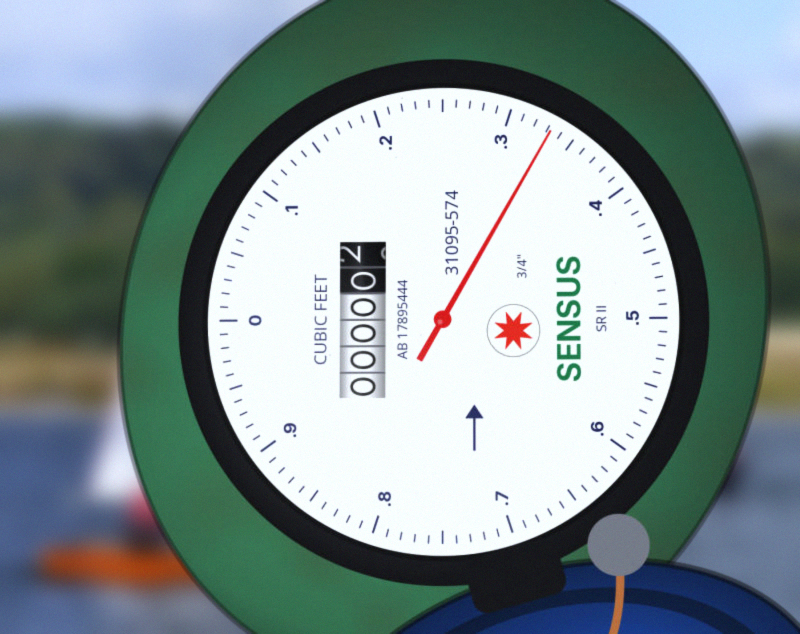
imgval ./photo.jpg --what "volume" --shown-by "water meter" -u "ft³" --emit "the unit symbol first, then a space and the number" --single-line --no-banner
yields ft³ 2.33
